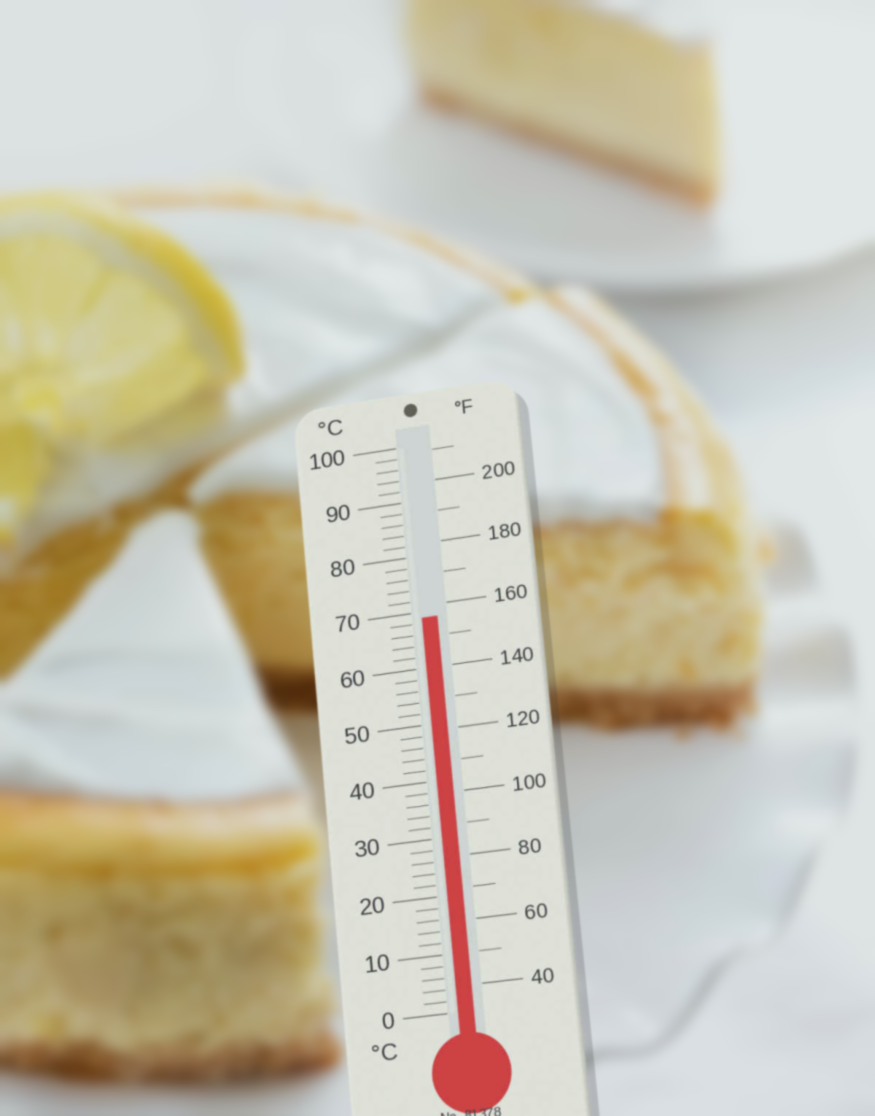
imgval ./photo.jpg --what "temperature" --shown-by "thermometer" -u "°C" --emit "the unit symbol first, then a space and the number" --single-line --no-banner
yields °C 69
